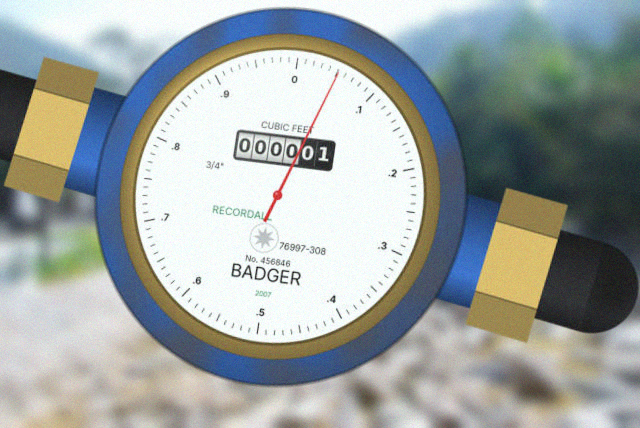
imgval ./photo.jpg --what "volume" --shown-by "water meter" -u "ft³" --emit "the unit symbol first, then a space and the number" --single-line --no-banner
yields ft³ 1.05
